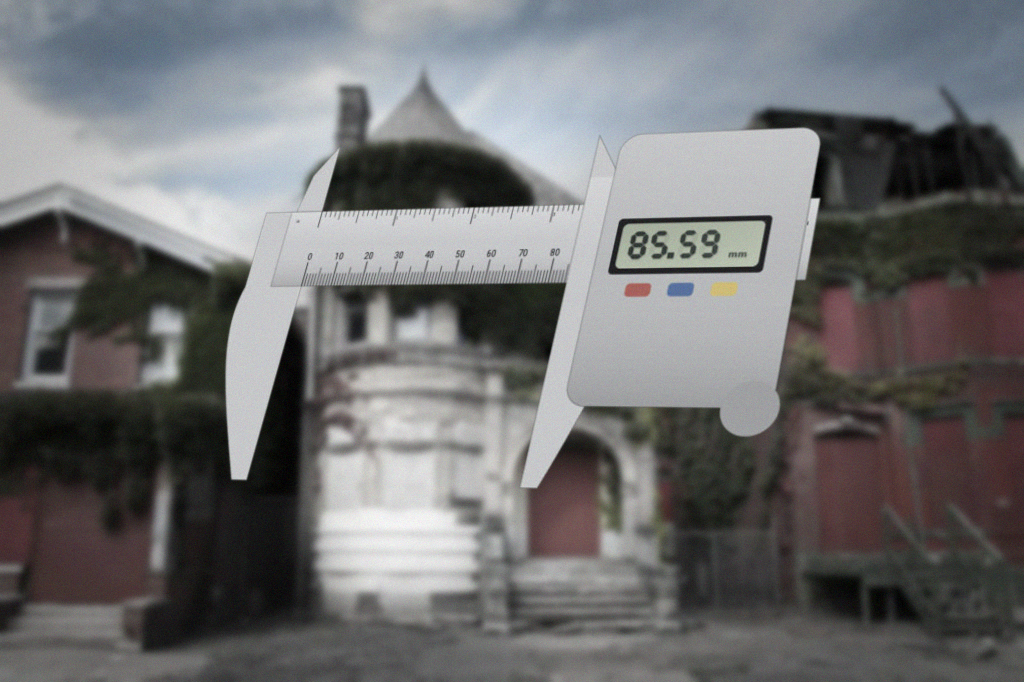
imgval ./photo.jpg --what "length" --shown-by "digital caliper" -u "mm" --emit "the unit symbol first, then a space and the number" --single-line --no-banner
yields mm 85.59
